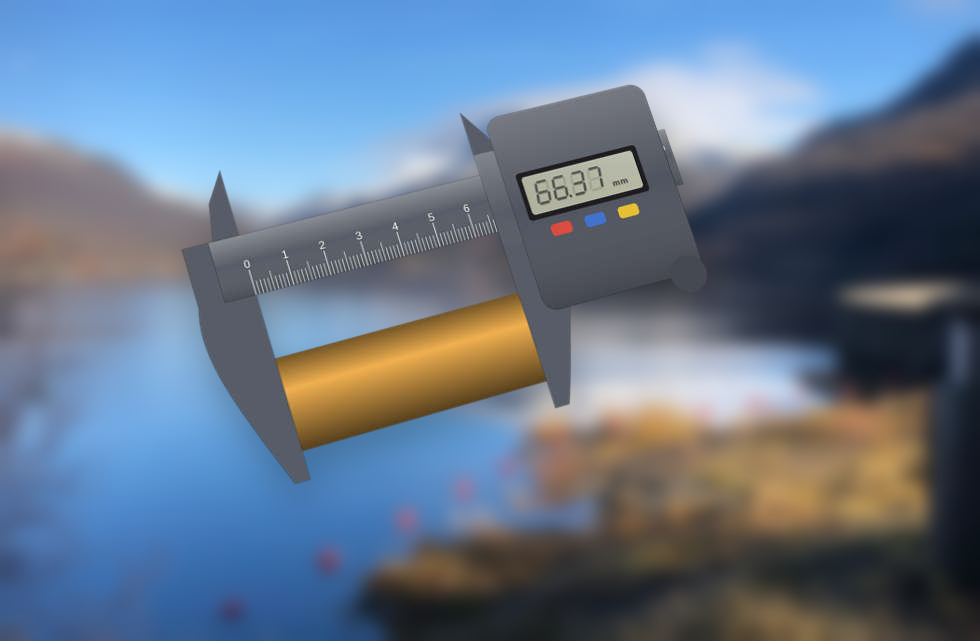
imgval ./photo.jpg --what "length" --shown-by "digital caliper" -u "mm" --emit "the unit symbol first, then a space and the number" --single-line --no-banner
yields mm 66.37
